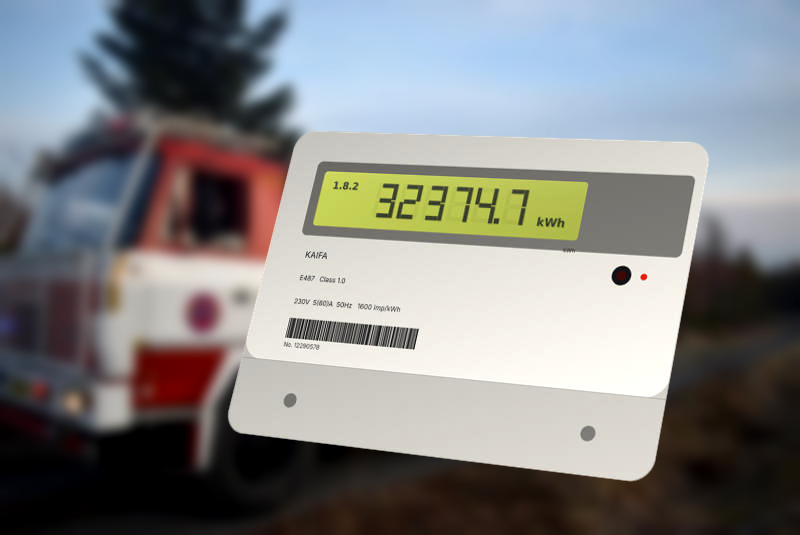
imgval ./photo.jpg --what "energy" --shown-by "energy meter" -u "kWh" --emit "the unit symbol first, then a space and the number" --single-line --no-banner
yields kWh 32374.7
